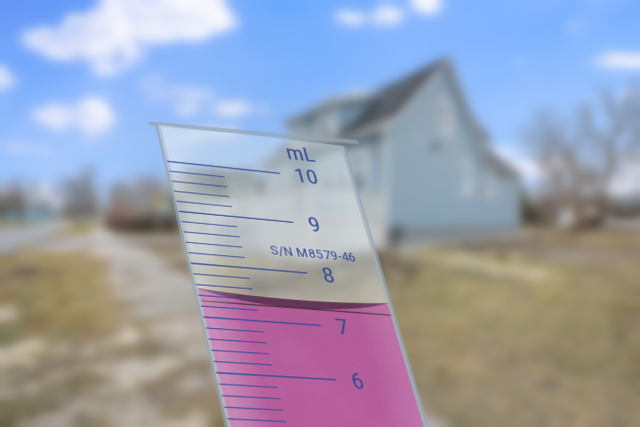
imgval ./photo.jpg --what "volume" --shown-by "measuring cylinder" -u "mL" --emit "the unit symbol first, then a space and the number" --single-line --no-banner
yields mL 7.3
